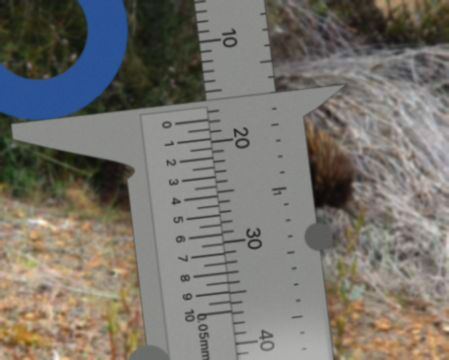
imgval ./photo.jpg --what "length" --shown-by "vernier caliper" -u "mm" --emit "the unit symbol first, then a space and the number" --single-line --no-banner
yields mm 17.8
